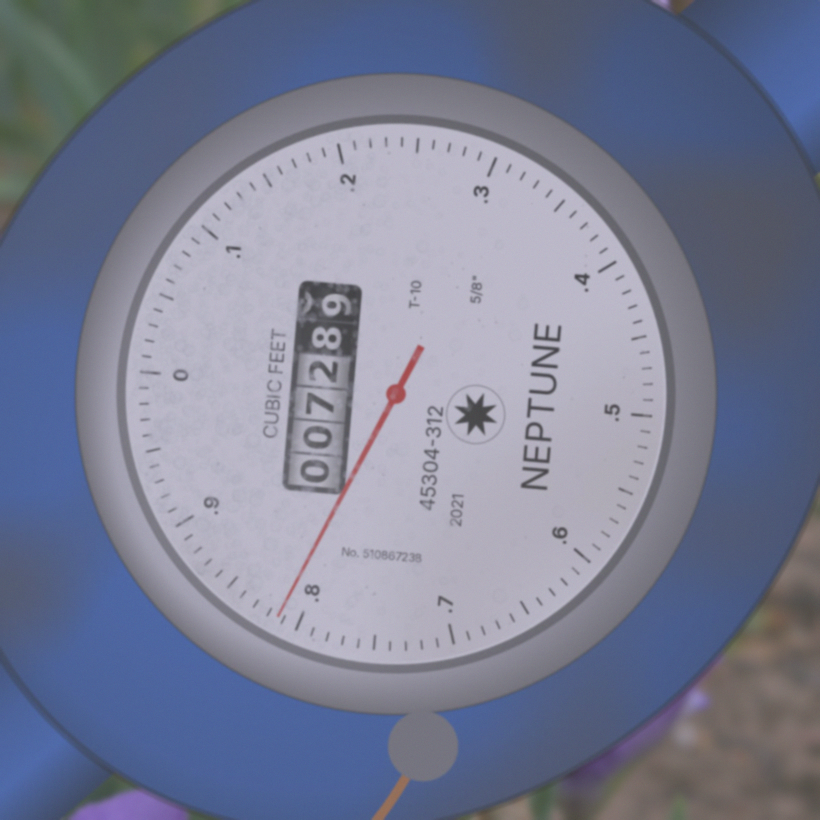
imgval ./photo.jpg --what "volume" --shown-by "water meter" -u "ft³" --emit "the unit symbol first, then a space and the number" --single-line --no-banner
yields ft³ 7288.81
